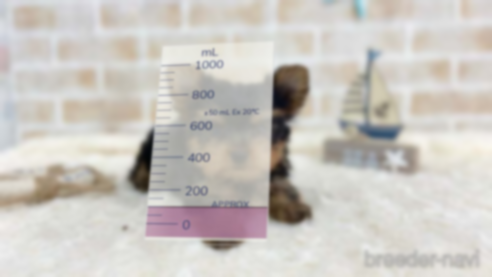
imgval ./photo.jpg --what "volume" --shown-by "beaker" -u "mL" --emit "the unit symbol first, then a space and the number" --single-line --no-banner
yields mL 100
